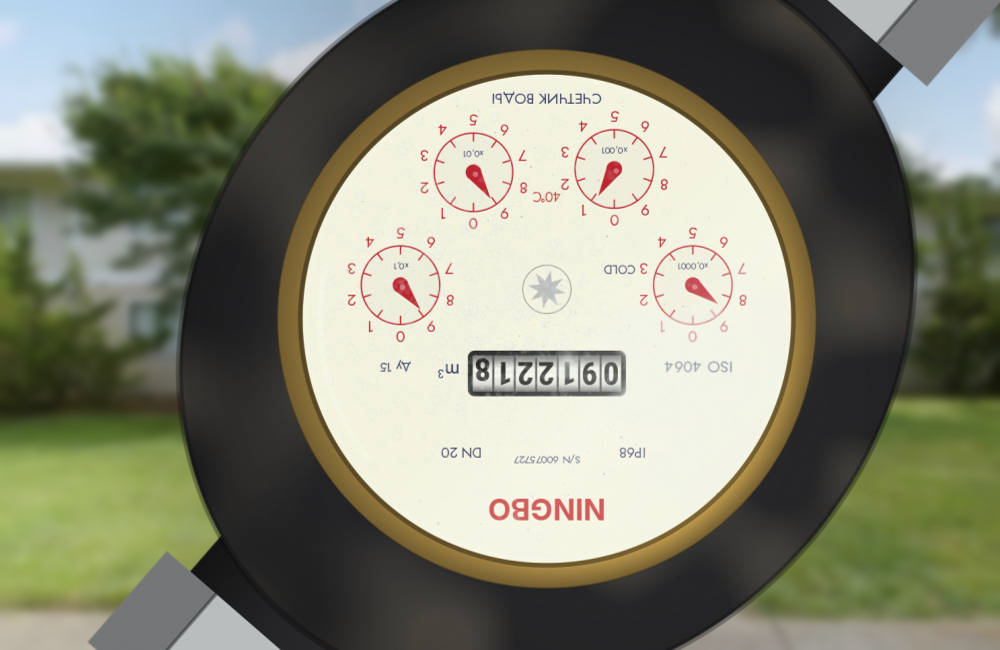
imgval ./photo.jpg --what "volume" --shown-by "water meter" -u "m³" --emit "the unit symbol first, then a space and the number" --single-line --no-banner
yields m³ 912217.8908
